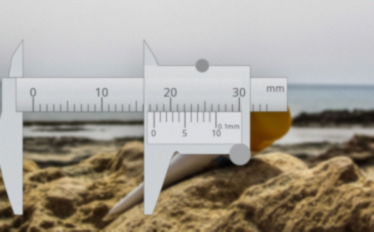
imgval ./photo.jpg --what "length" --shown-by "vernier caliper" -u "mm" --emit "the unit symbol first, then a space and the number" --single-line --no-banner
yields mm 17.6
